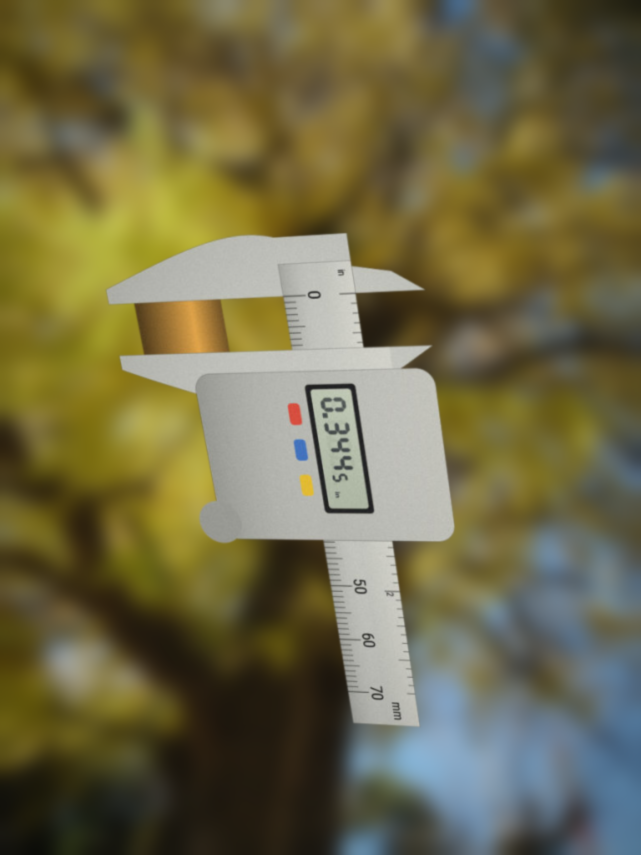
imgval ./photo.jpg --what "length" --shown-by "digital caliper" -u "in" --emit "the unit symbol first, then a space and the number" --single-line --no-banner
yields in 0.3445
